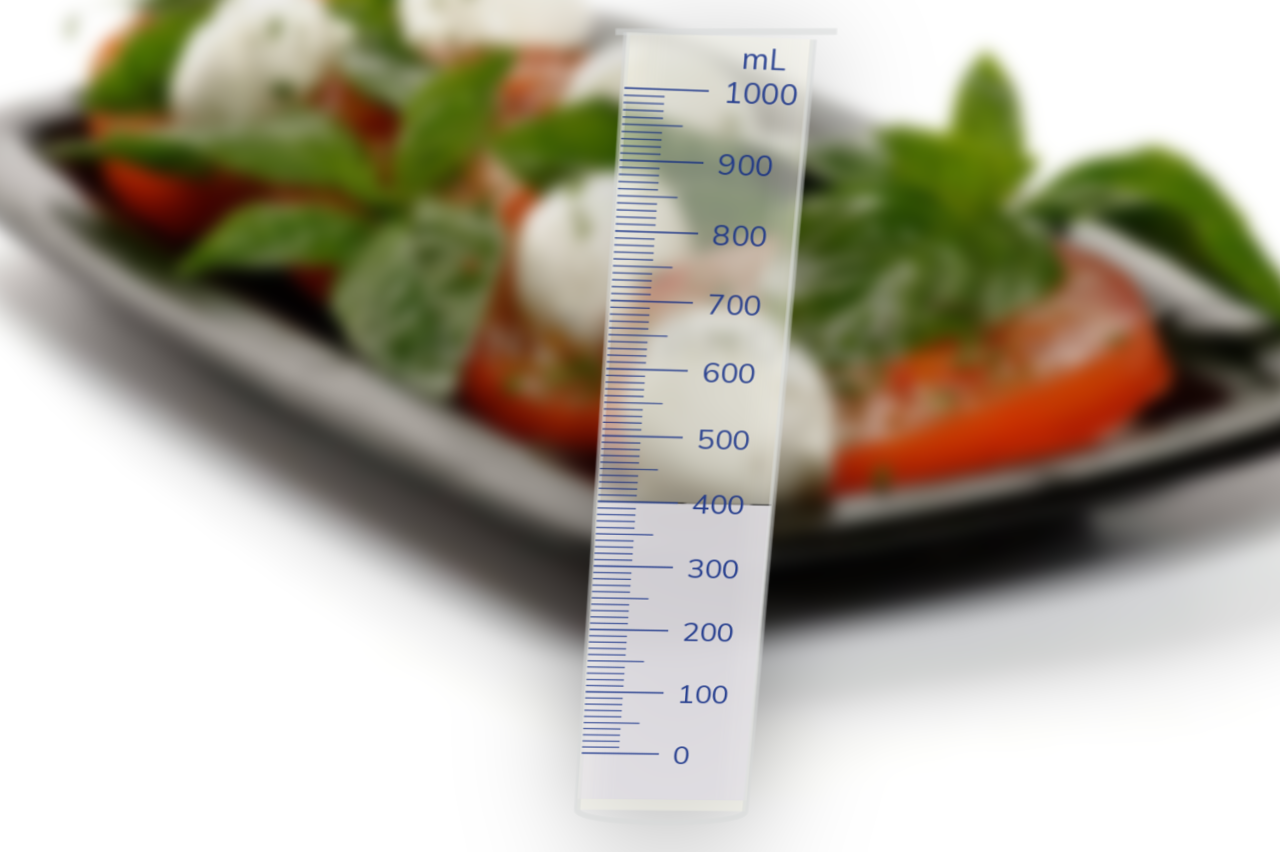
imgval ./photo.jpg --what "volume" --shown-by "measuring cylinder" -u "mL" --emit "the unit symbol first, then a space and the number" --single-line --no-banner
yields mL 400
